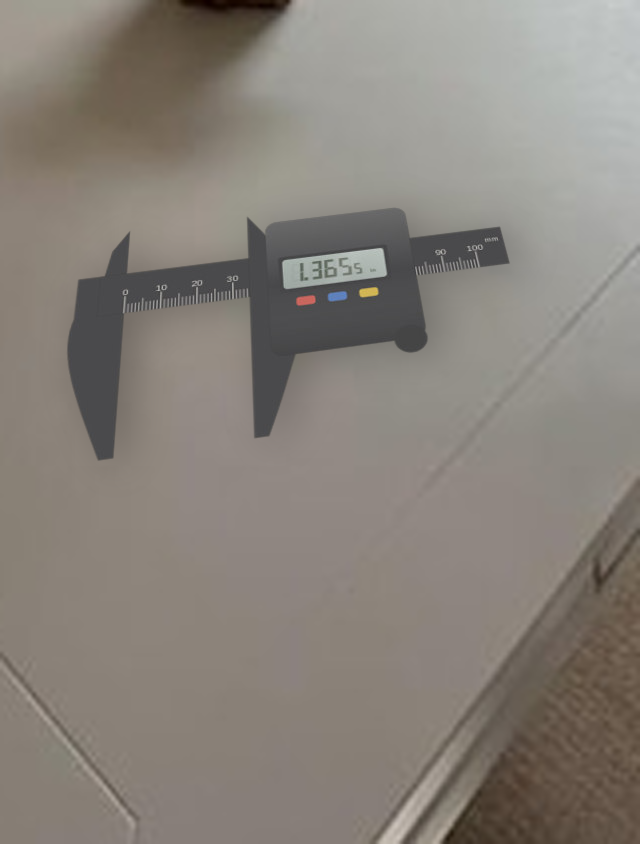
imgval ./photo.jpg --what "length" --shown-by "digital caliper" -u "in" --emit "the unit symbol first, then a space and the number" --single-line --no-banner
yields in 1.3655
